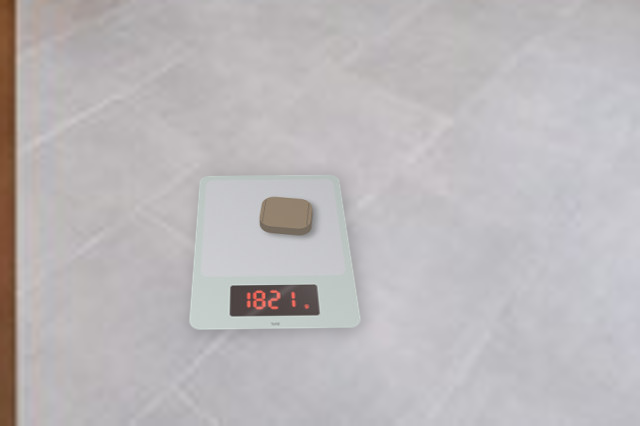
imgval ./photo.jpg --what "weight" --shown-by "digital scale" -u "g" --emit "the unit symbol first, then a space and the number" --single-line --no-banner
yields g 1821
